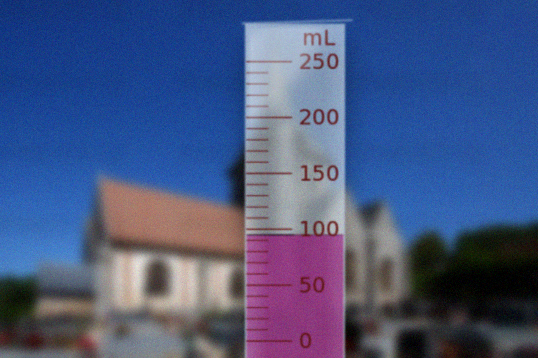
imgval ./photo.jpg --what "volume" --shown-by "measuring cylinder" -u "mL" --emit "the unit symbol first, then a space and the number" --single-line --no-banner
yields mL 95
